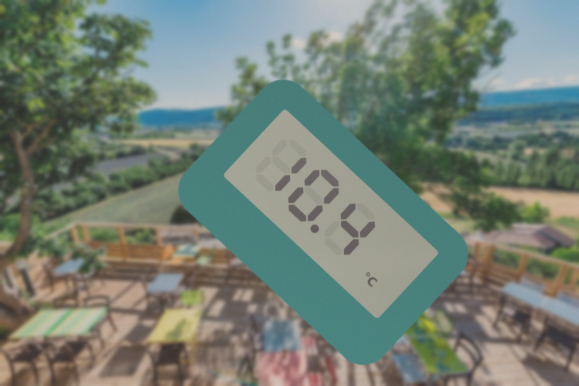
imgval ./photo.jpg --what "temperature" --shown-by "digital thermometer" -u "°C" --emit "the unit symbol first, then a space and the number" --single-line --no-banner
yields °C 10.4
